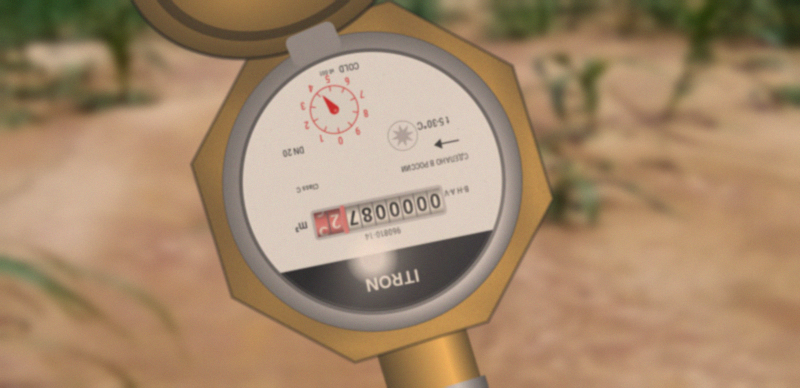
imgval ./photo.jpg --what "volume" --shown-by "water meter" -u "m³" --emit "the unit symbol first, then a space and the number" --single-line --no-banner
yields m³ 87.254
